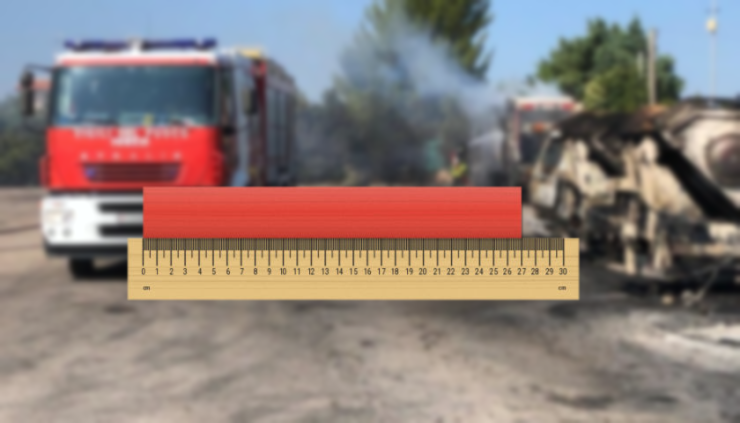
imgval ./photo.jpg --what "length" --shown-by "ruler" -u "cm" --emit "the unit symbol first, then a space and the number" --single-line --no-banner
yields cm 27
